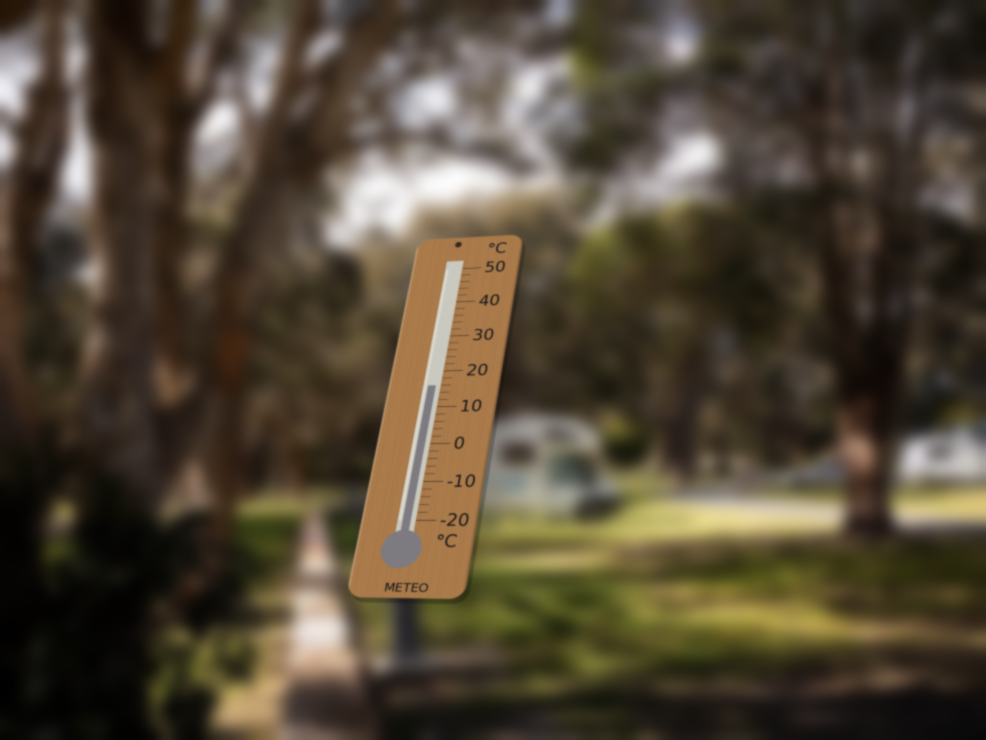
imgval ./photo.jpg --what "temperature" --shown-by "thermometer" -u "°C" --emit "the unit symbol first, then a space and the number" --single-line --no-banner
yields °C 16
